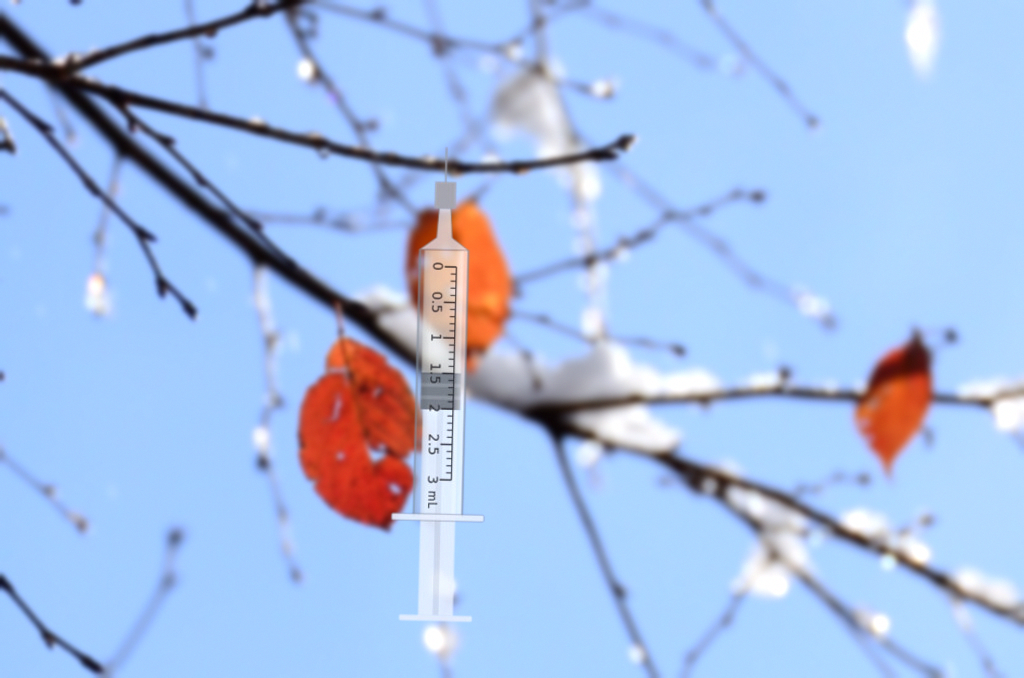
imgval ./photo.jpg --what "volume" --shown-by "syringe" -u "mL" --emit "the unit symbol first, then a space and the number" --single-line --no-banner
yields mL 1.5
